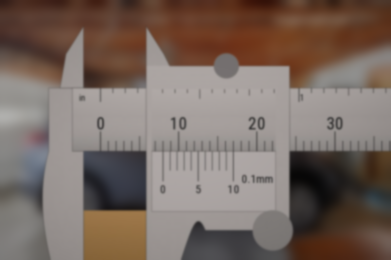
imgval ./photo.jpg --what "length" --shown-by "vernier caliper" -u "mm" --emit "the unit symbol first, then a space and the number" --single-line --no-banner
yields mm 8.0
